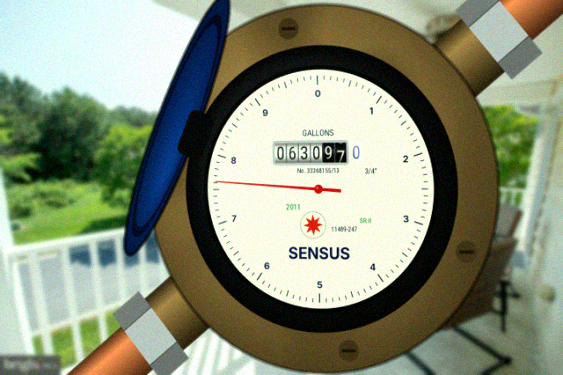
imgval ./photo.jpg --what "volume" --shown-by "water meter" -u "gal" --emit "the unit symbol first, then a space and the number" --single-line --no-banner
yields gal 630967.6
